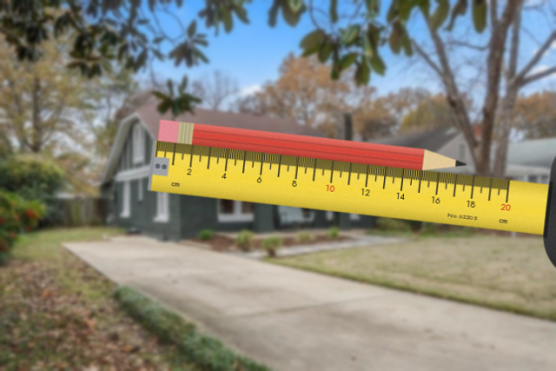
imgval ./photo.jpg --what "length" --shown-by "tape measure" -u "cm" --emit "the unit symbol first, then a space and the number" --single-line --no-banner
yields cm 17.5
